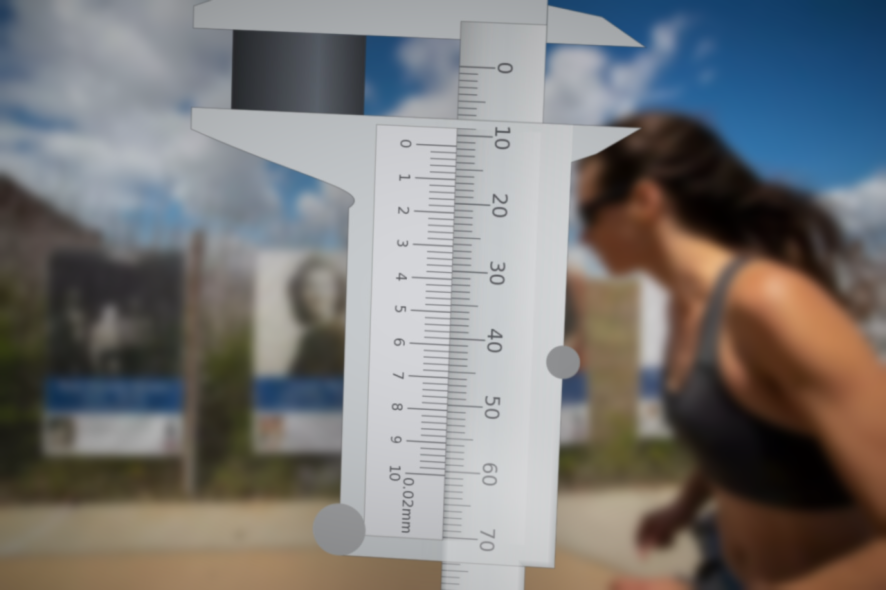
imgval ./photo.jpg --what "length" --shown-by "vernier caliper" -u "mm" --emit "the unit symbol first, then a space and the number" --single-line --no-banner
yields mm 11.6
